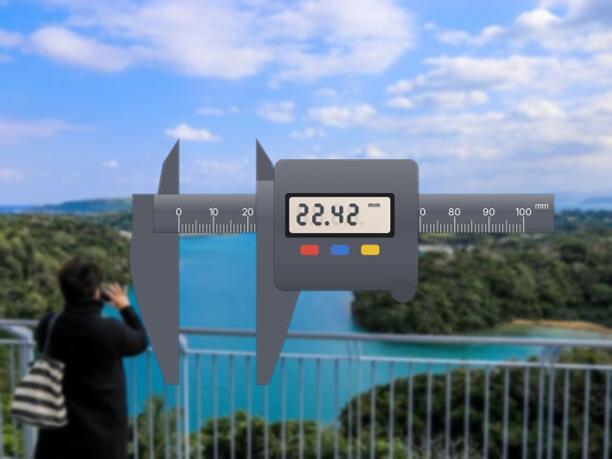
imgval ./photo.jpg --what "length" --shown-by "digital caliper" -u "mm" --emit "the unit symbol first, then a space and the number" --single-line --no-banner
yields mm 22.42
